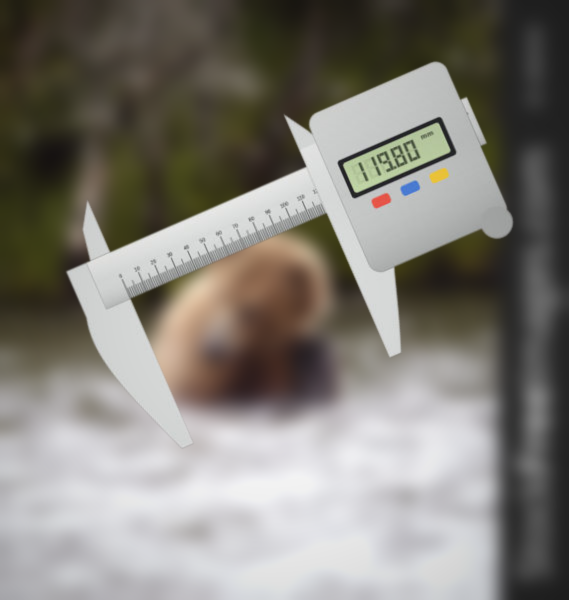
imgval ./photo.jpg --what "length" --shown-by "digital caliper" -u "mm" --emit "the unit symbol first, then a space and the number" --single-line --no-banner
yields mm 119.80
